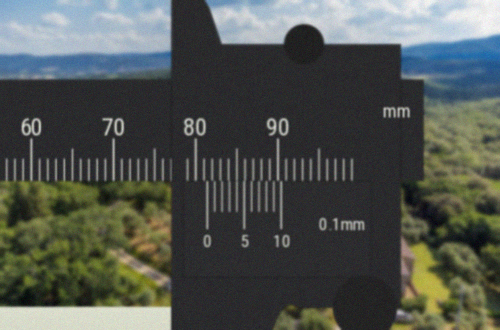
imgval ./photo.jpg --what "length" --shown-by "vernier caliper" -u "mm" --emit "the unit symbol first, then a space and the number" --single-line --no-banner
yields mm 81.4
